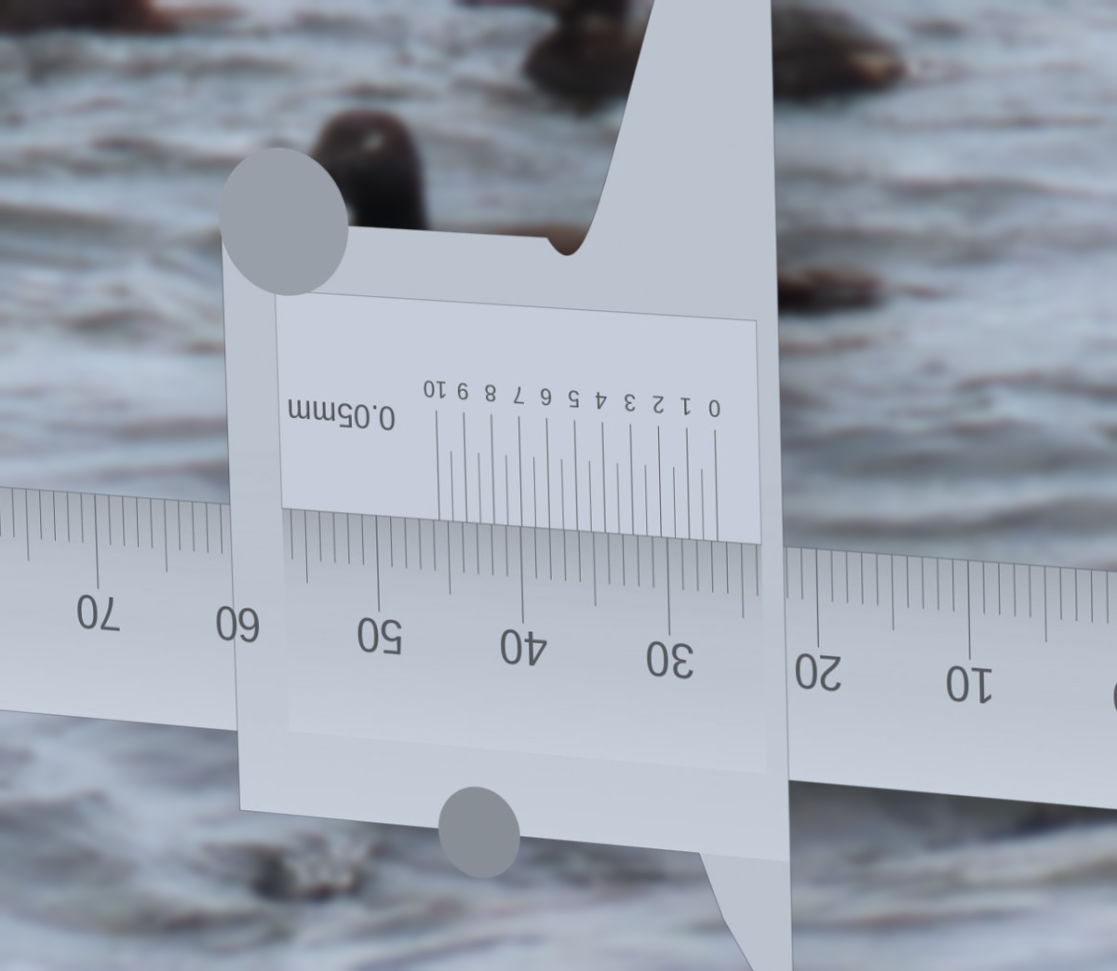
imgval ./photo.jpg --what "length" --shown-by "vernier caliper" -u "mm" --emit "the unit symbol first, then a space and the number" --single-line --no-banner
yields mm 26.6
